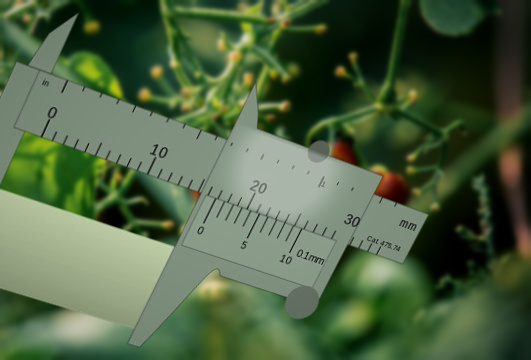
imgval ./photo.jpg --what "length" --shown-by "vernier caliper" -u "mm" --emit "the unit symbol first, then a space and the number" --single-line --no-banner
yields mm 16.8
